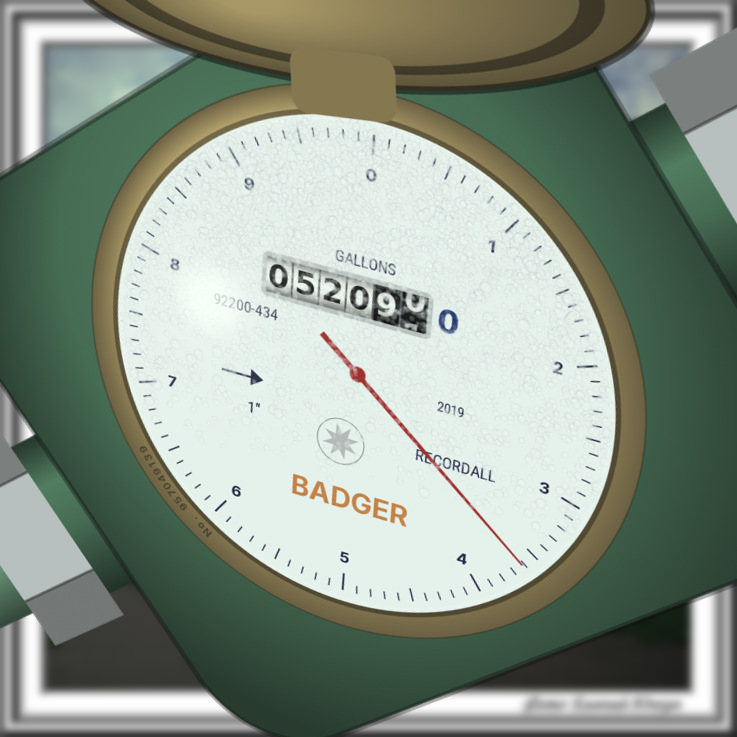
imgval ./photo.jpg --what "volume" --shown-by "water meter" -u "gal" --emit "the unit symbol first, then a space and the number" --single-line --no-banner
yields gal 520903.6
